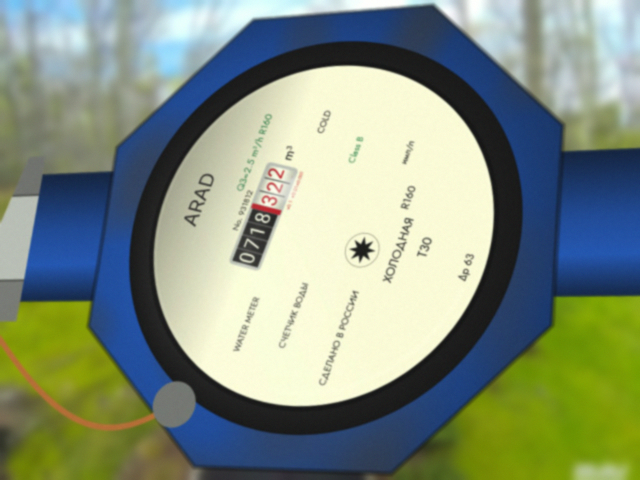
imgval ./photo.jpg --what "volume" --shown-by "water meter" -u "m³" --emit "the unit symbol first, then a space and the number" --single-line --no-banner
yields m³ 718.322
